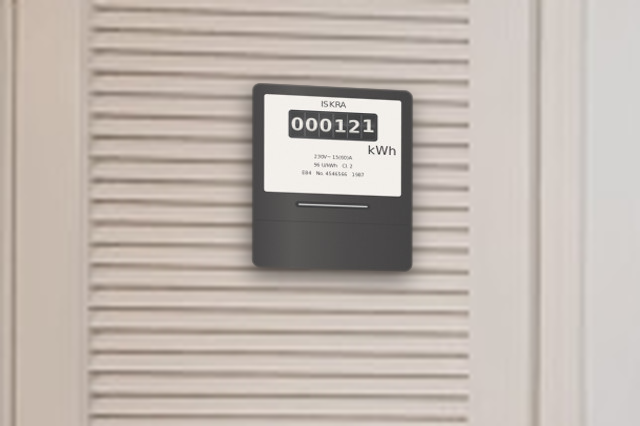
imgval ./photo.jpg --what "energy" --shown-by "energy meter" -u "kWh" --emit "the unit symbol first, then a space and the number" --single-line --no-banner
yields kWh 121
